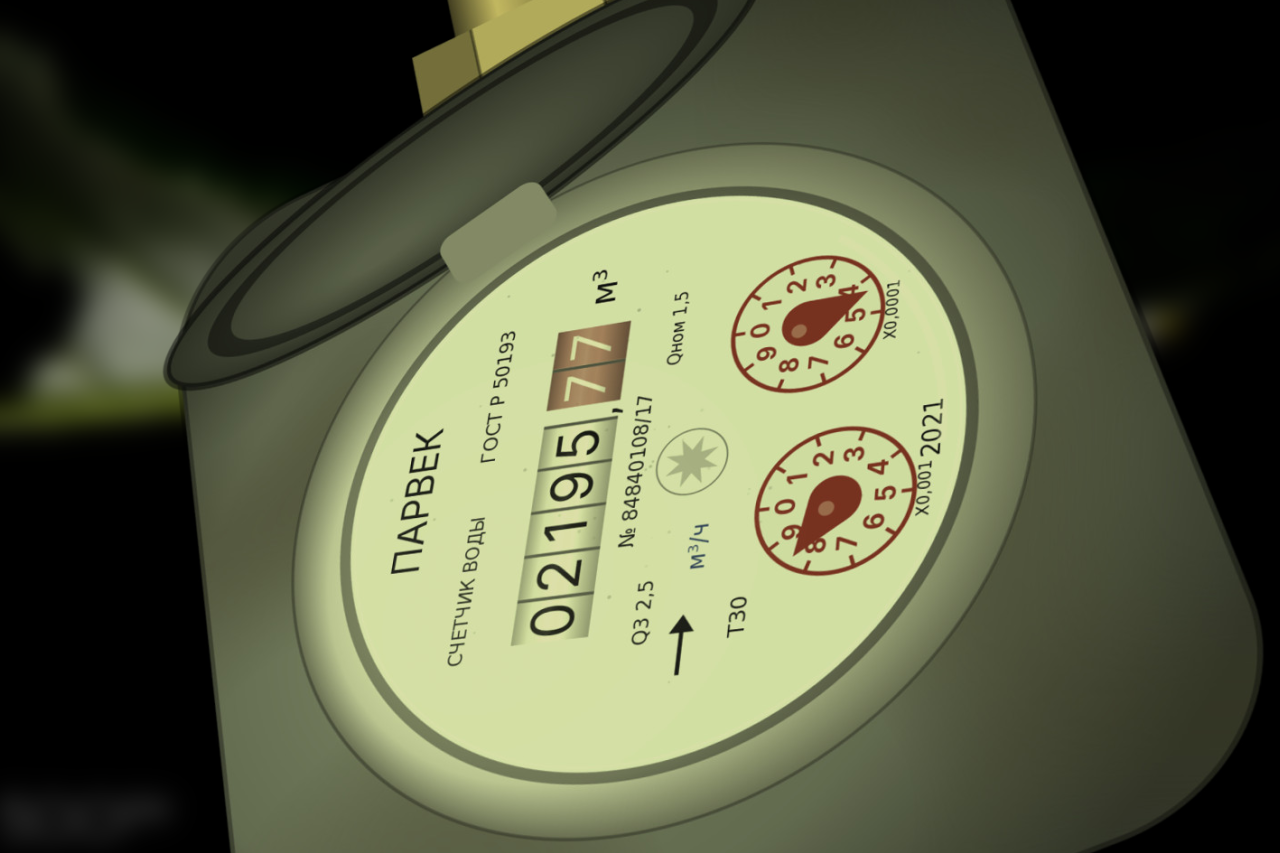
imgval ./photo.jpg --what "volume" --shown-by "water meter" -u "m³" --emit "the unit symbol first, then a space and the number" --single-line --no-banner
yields m³ 2195.7784
